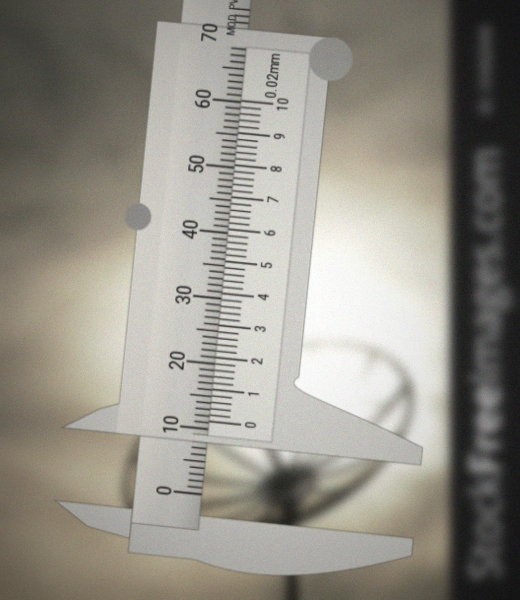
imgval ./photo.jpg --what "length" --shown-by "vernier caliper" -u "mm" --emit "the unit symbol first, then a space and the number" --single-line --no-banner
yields mm 11.2
